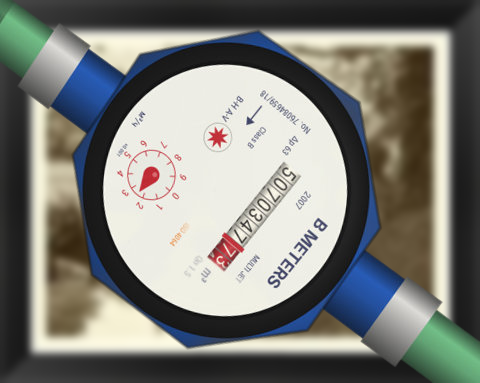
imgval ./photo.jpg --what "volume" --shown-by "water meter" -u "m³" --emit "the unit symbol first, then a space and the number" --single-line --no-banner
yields m³ 5070347.732
